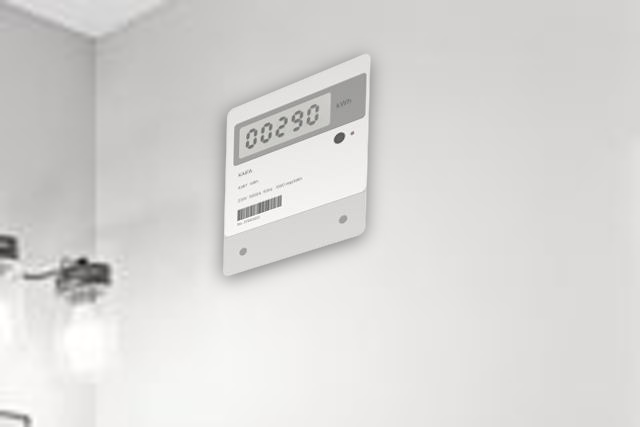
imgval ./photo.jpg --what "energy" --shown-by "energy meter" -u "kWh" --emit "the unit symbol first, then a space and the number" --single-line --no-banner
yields kWh 290
